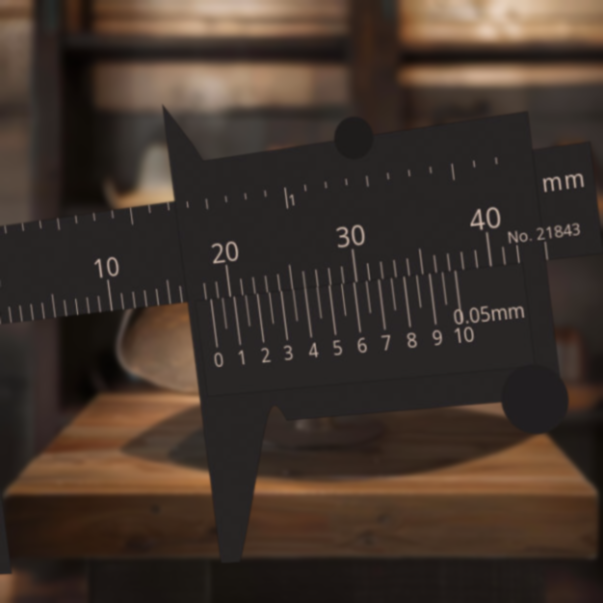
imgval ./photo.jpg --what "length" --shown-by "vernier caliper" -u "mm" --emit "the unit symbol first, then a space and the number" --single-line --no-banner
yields mm 18.4
